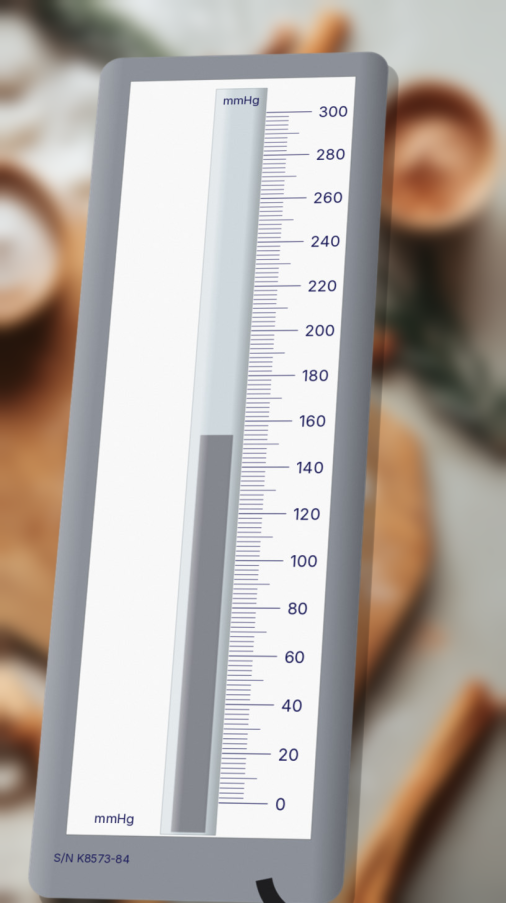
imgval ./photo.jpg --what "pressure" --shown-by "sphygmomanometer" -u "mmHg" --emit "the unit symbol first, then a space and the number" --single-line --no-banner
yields mmHg 154
